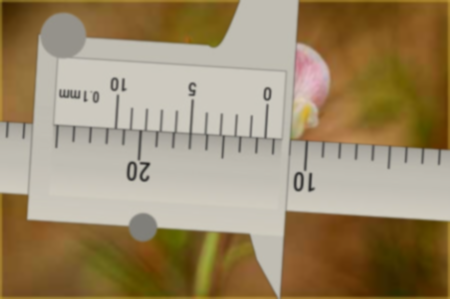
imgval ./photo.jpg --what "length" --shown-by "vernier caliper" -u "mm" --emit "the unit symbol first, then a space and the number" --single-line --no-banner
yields mm 12.5
